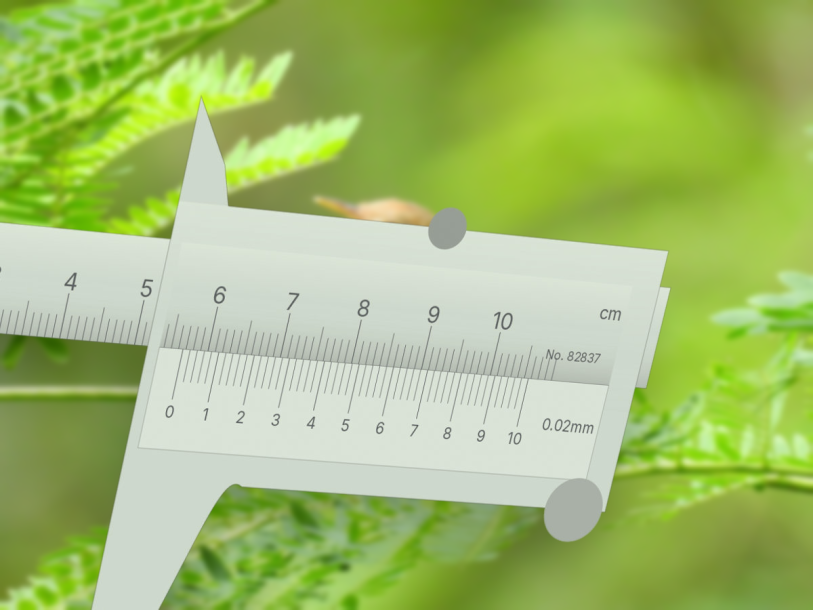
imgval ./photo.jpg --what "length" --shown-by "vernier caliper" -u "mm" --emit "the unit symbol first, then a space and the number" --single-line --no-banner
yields mm 56.6
